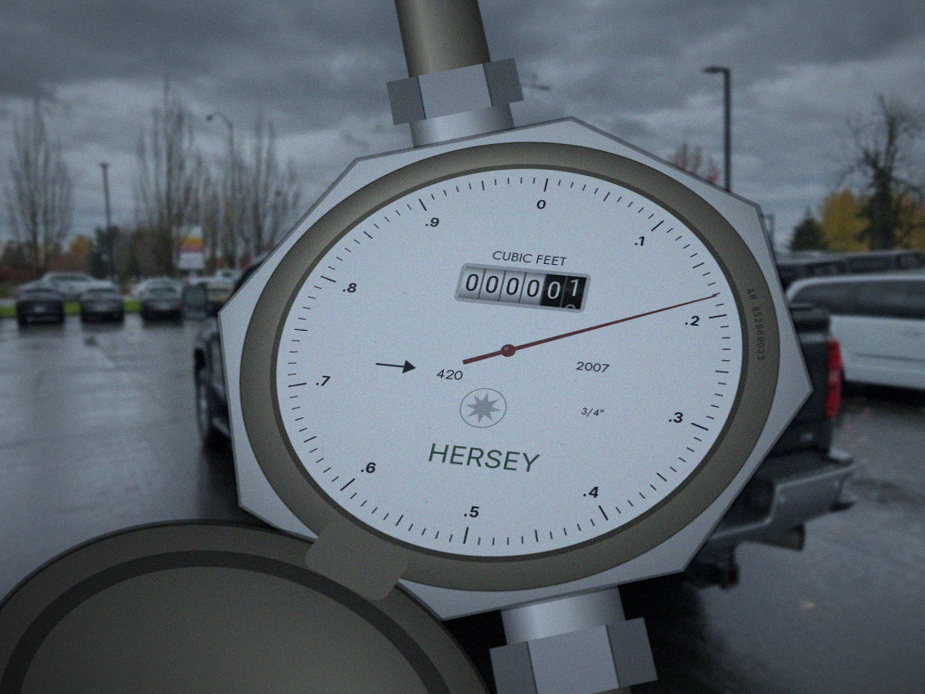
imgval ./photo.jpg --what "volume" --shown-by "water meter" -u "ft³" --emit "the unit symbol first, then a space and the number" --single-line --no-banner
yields ft³ 1.18
